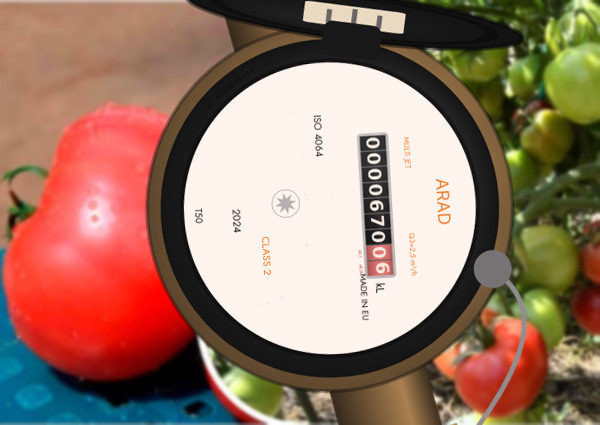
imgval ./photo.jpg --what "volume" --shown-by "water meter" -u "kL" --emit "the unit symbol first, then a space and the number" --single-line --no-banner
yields kL 670.06
